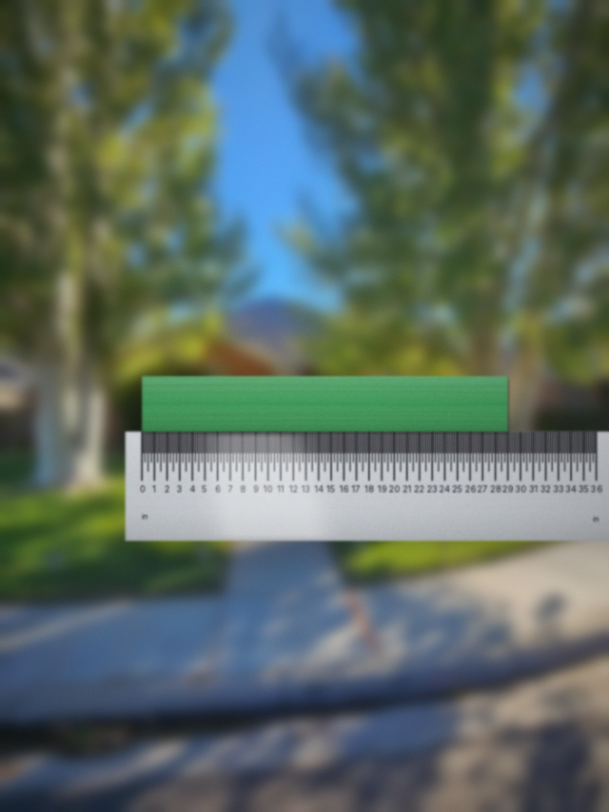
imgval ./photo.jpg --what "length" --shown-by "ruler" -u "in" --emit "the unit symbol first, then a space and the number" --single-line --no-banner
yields in 29
